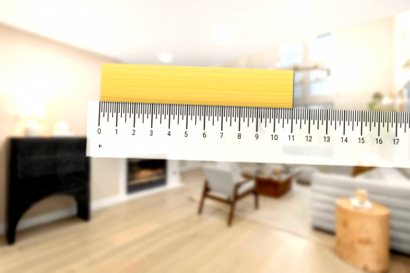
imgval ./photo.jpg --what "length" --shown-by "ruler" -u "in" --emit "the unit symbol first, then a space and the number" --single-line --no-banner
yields in 11
